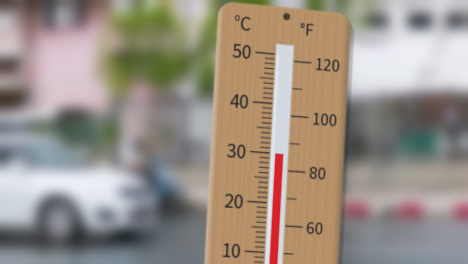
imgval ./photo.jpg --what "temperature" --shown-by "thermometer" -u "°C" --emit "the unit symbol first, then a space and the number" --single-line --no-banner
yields °C 30
